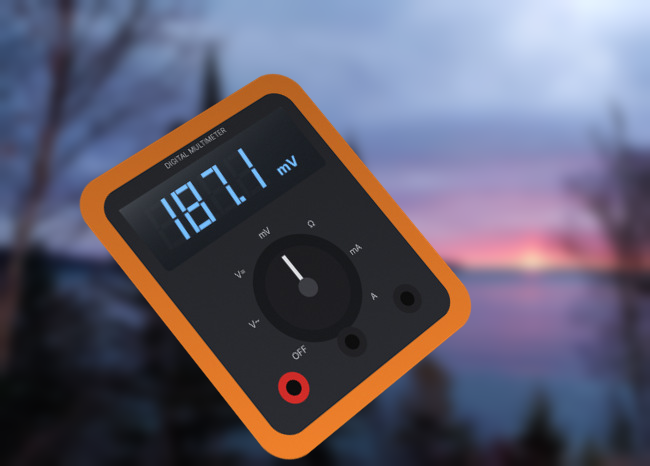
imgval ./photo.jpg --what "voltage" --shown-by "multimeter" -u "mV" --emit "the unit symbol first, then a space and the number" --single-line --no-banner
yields mV 187.1
